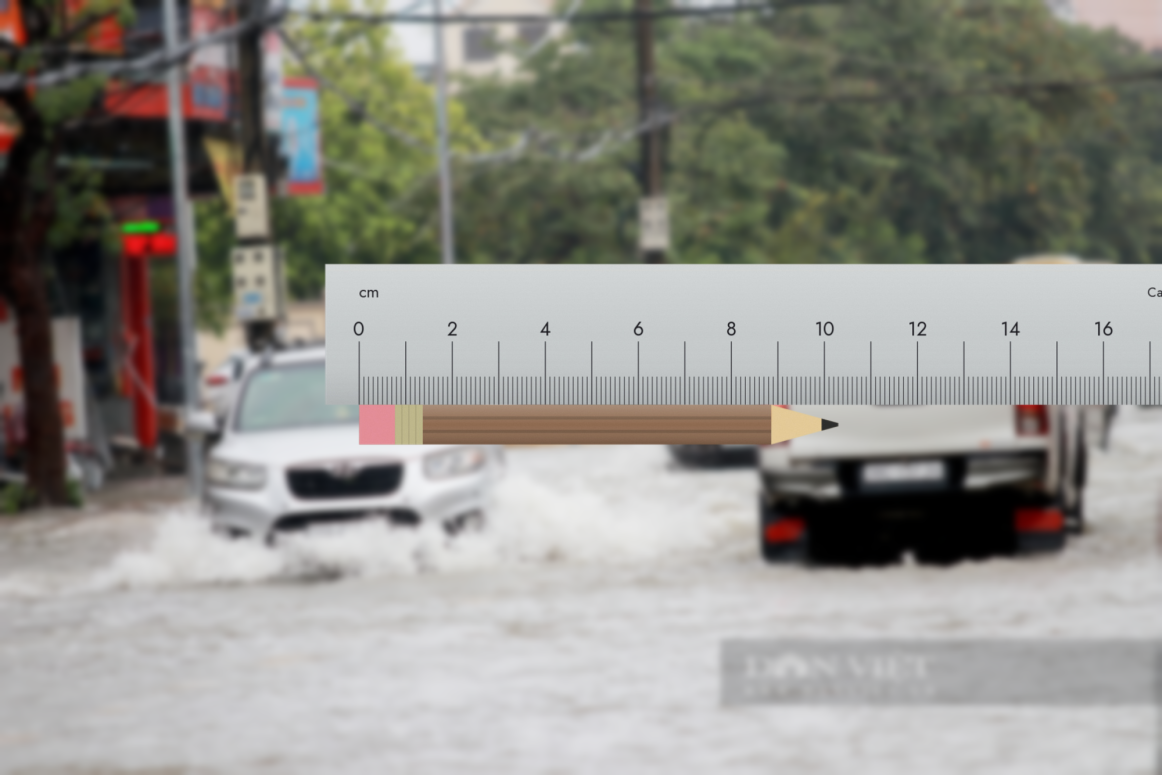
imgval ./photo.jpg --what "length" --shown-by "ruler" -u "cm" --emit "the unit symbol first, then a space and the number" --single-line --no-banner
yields cm 10.3
